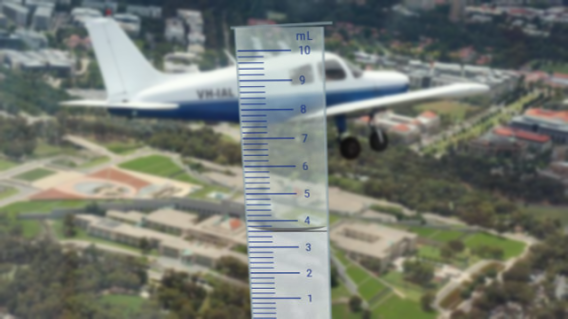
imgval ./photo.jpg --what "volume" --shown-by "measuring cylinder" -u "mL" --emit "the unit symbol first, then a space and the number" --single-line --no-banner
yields mL 3.6
